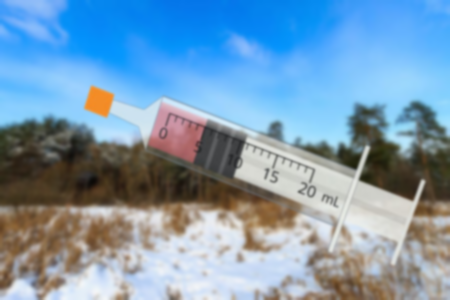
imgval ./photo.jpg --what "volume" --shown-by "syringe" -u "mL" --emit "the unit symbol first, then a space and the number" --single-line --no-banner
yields mL 5
